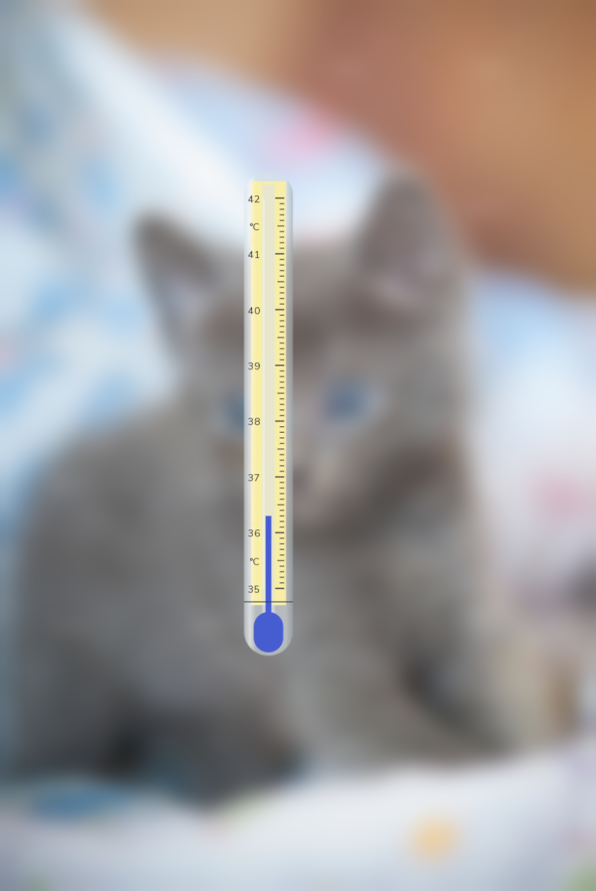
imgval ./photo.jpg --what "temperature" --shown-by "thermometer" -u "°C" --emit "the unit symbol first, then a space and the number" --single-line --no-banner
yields °C 36.3
